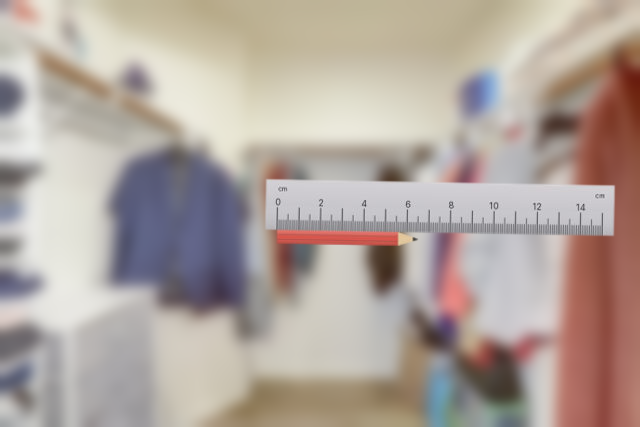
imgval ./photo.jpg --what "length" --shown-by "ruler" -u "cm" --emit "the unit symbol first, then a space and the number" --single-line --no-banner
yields cm 6.5
